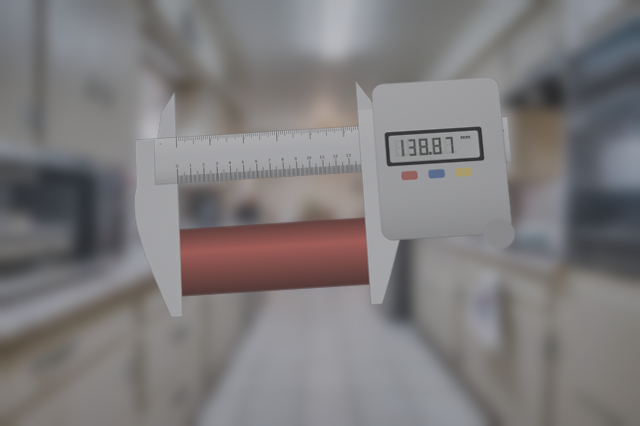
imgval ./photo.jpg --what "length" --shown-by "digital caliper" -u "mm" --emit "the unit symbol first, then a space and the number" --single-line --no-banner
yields mm 138.87
